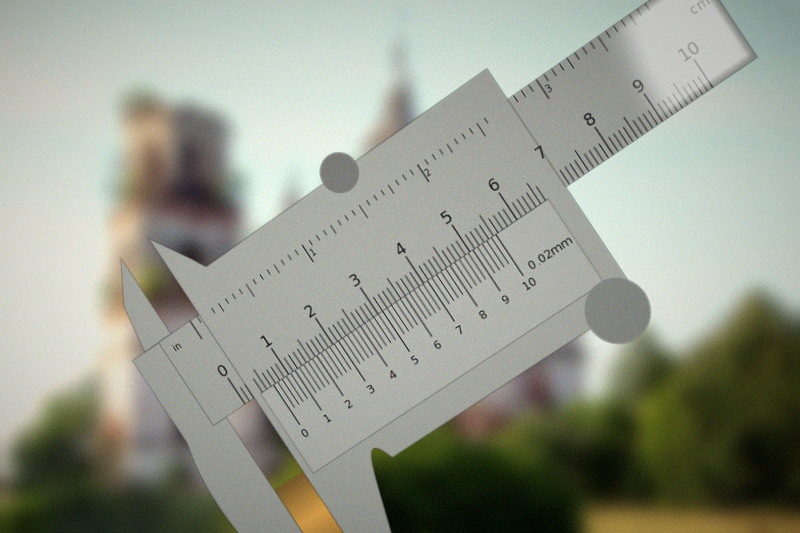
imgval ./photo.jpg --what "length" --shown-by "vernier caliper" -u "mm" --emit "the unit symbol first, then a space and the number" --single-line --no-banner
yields mm 6.5
